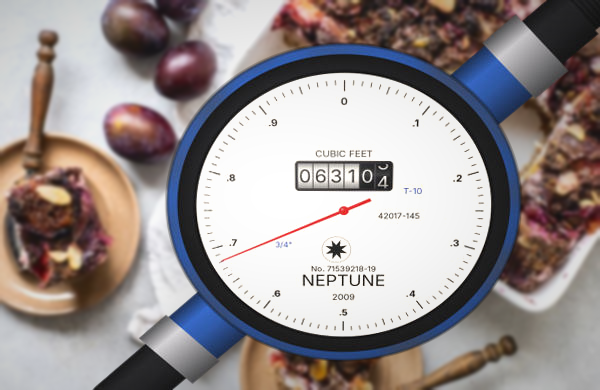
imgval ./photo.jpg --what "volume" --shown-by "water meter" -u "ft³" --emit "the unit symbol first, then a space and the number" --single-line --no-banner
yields ft³ 63103.68
